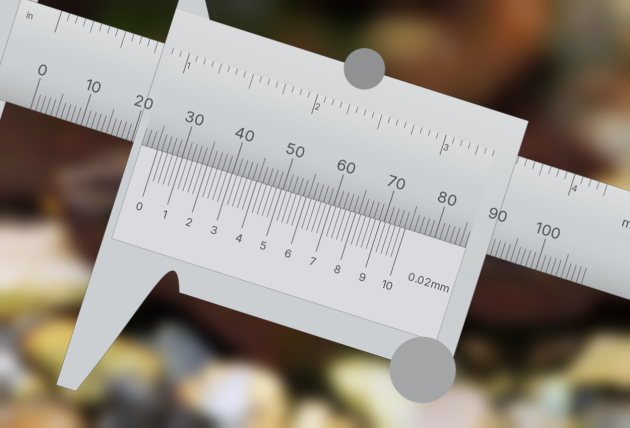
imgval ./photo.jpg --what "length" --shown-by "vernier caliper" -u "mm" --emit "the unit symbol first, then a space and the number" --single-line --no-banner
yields mm 25.2
